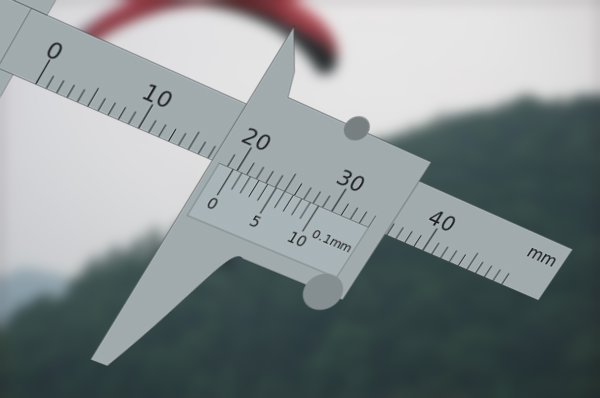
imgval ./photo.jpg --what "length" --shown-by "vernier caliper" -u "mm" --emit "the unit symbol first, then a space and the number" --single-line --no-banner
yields mm 19.6
